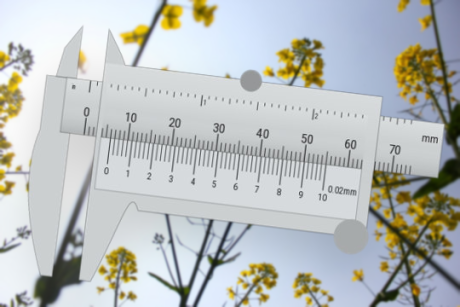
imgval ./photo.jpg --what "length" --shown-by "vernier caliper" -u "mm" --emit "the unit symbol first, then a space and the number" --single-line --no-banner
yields mm 6.0
